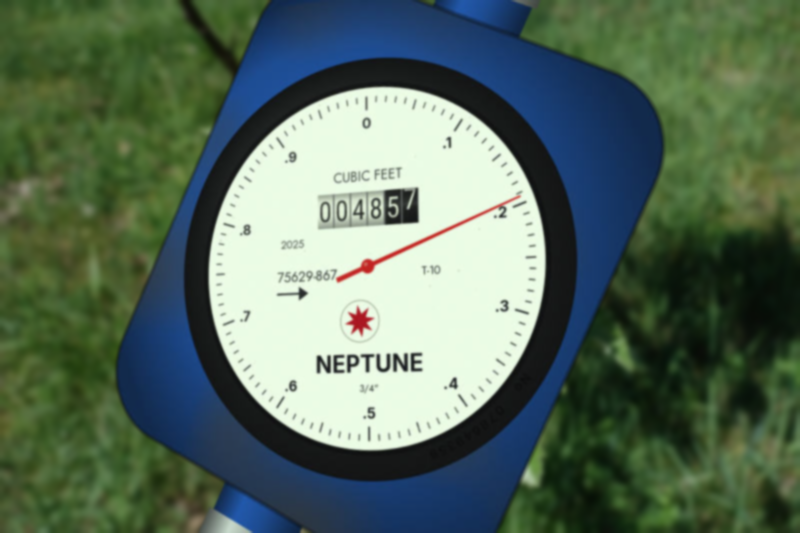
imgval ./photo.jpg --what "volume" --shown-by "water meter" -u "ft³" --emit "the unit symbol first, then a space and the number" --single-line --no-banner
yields ft³ 4857.19
